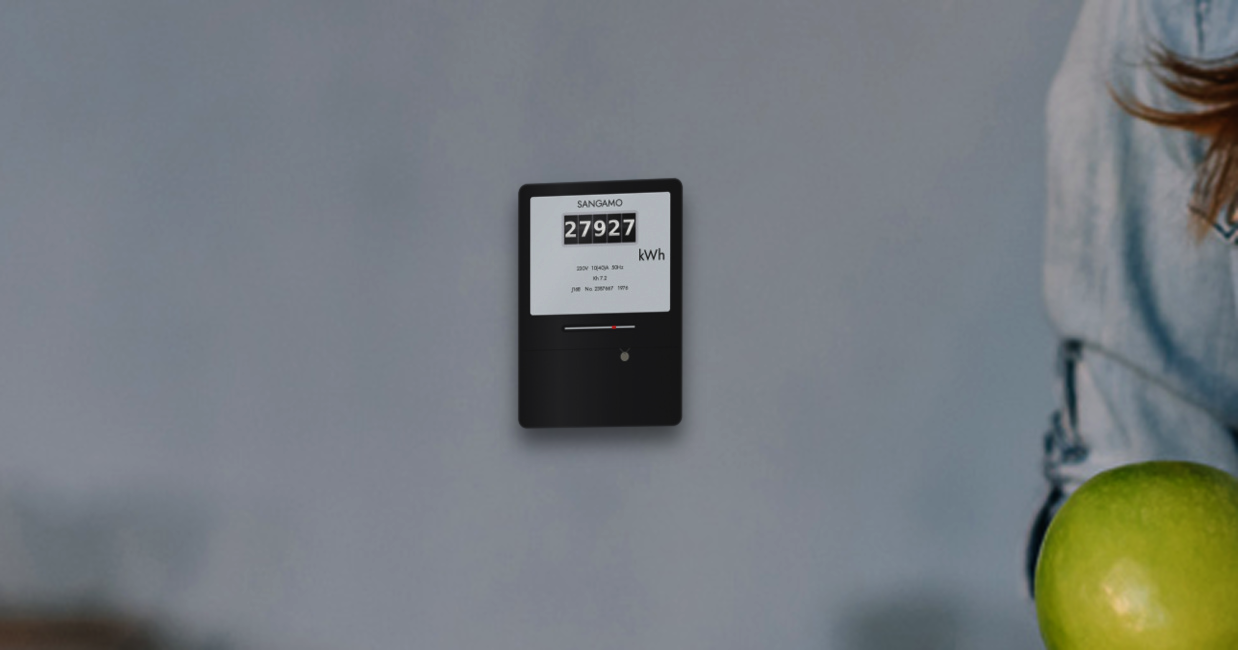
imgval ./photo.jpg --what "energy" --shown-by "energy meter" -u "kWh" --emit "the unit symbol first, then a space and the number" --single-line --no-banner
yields kWh 27927
